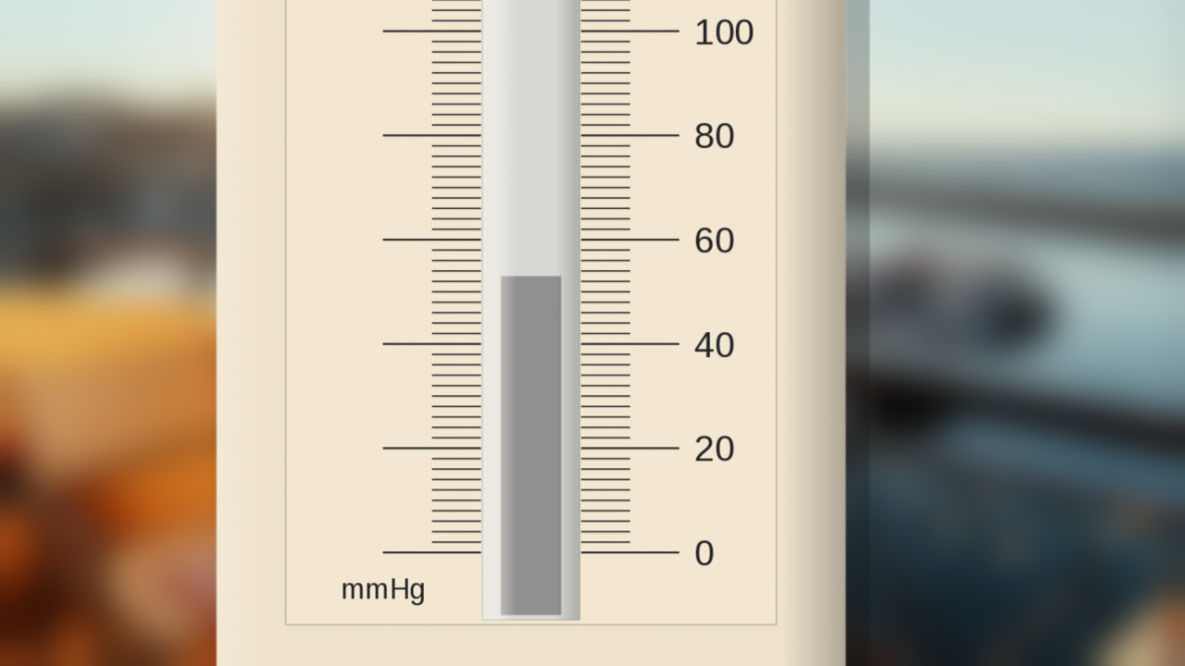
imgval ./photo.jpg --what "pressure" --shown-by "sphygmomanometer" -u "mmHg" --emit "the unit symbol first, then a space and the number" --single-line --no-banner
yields mmHg 53
